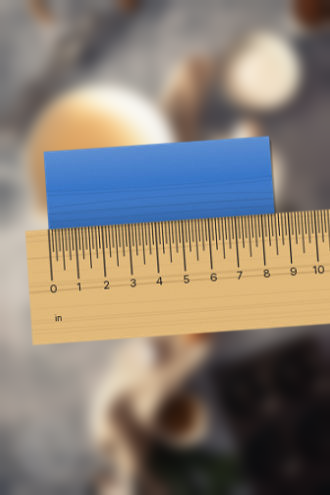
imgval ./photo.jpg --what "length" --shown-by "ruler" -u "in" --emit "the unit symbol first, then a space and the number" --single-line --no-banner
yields in 8.5
